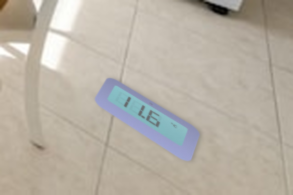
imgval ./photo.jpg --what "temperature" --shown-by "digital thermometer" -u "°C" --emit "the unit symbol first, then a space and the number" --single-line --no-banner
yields °C 11.6
